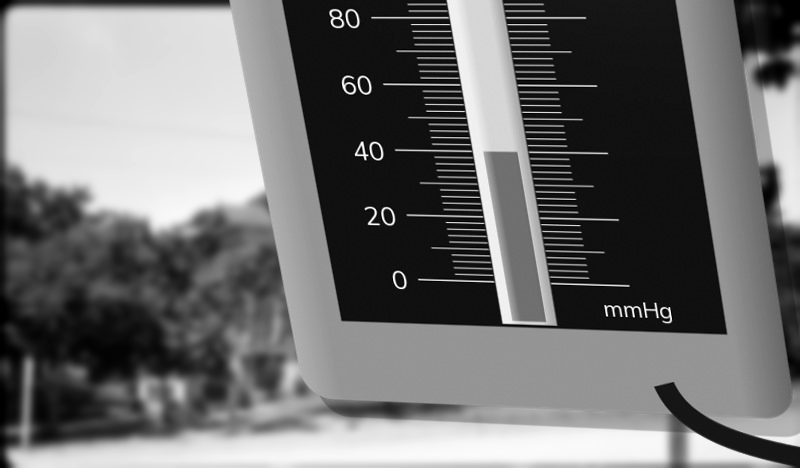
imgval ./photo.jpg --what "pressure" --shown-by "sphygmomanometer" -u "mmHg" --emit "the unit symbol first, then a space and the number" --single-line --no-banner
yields mmHg 40
